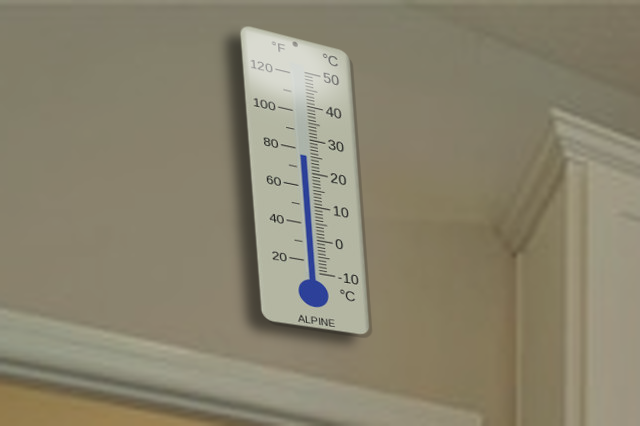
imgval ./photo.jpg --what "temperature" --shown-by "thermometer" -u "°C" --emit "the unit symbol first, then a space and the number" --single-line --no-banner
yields °C 25
